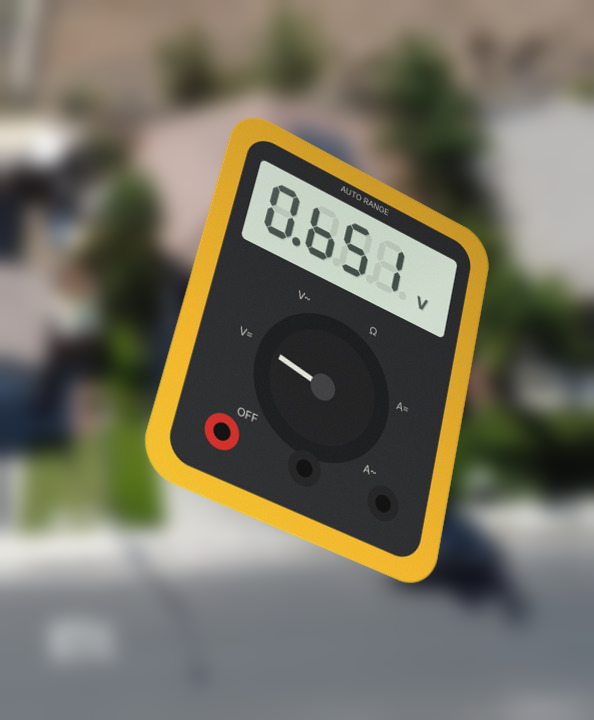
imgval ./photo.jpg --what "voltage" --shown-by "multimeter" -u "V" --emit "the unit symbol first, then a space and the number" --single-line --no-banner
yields V 0.651
